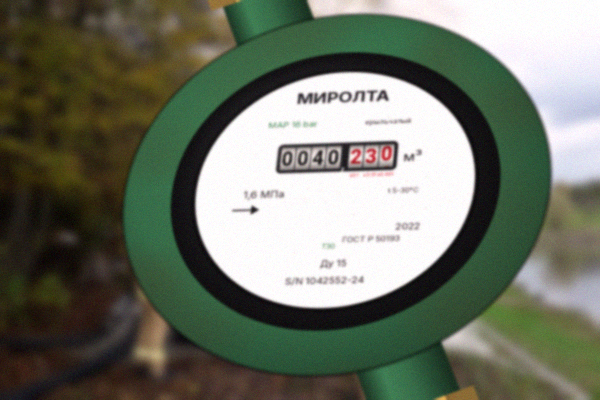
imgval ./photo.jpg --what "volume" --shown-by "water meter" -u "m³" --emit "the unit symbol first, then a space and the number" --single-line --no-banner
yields m³ 40.230
